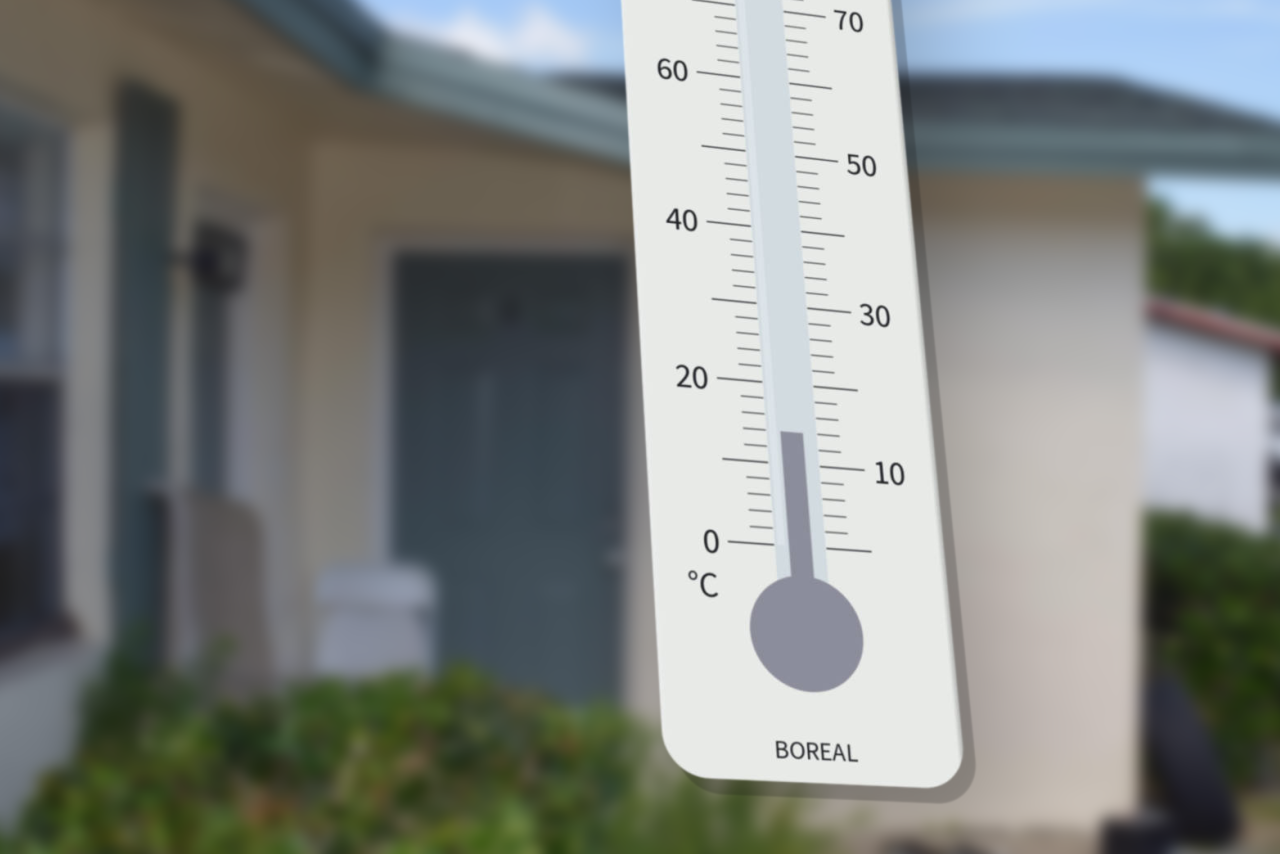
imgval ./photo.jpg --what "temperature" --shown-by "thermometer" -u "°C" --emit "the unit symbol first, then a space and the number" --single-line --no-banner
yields °C 14
